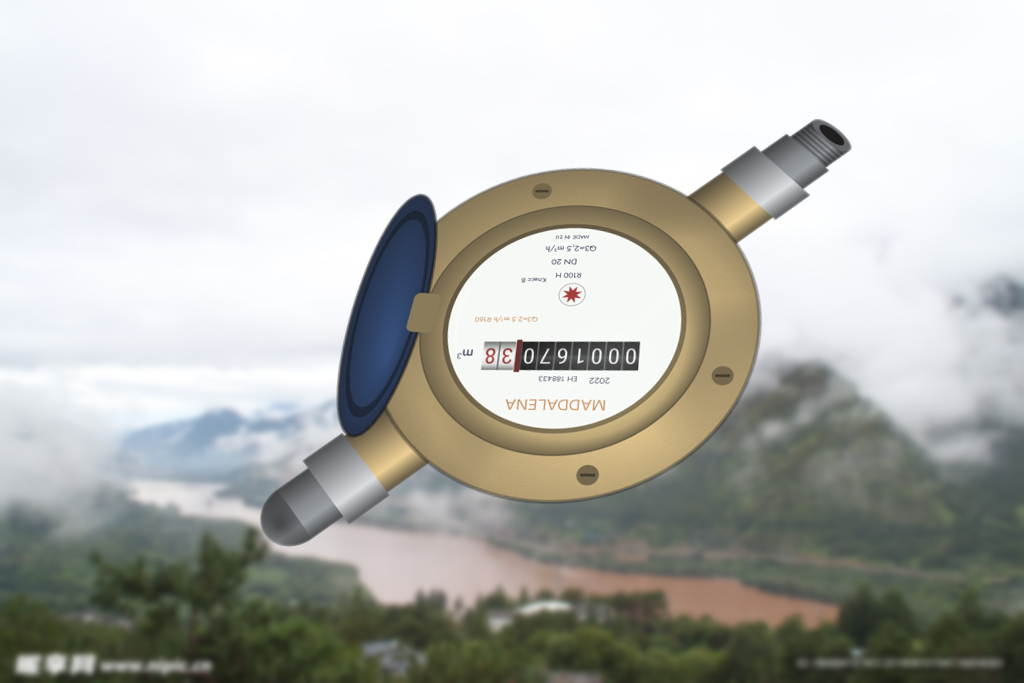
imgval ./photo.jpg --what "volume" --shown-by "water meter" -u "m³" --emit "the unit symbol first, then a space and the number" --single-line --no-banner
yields m³ 1670.38
